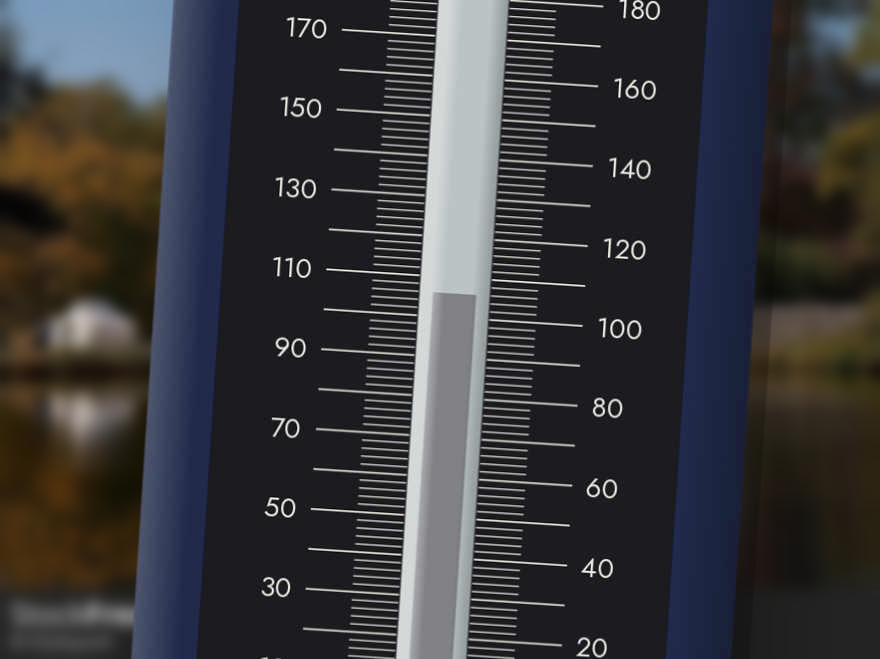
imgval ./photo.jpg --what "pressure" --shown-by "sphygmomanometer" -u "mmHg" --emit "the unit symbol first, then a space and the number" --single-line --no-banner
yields mmHg 106
